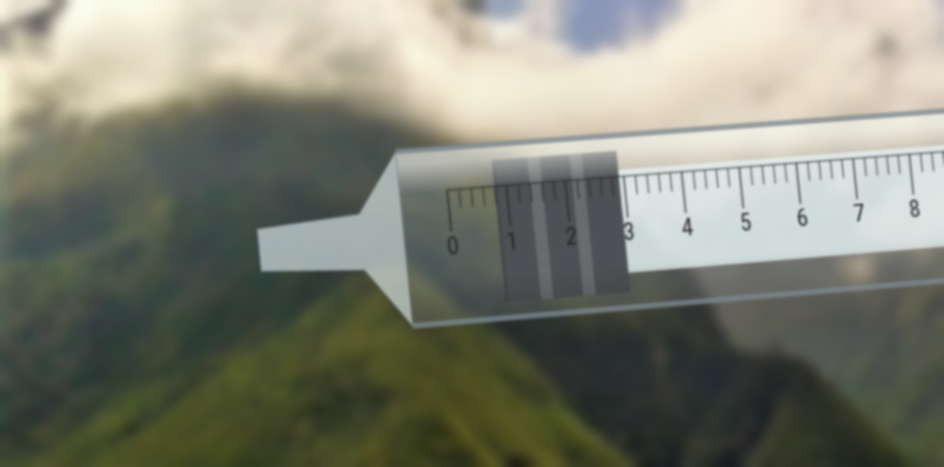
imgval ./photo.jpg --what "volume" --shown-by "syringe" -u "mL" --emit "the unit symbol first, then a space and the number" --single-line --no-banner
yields mL 0.8
